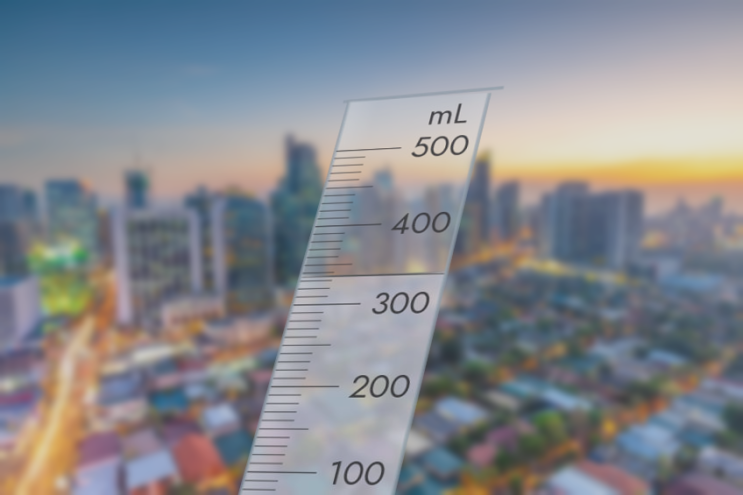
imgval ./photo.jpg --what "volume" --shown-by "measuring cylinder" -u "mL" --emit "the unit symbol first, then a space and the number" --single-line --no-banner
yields mL 335
